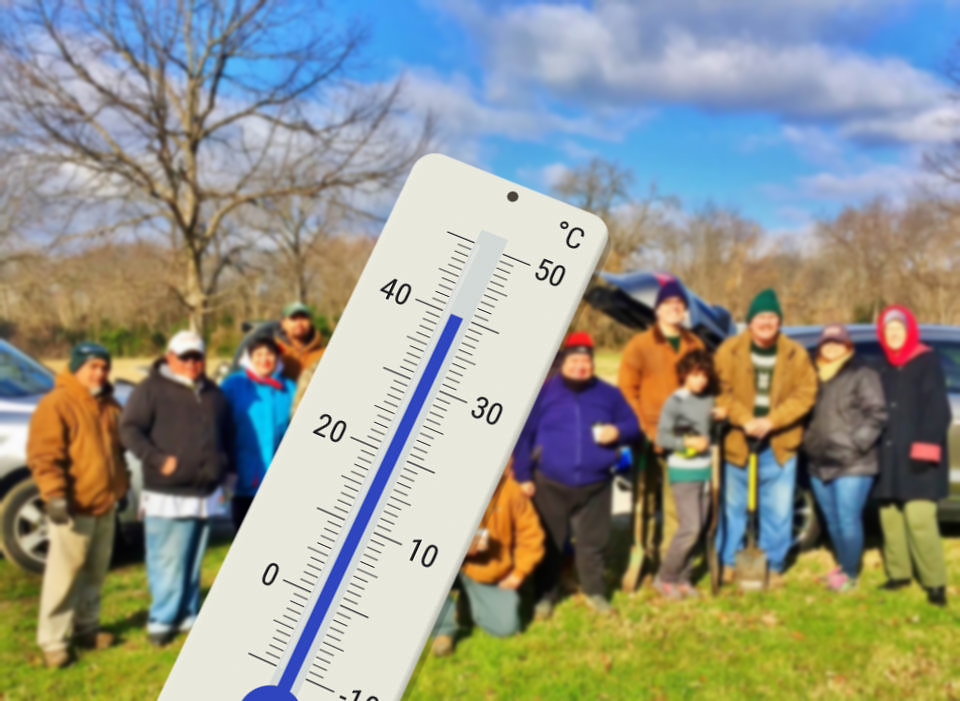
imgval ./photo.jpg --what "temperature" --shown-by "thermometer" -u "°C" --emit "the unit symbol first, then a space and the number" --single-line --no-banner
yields °C 40
